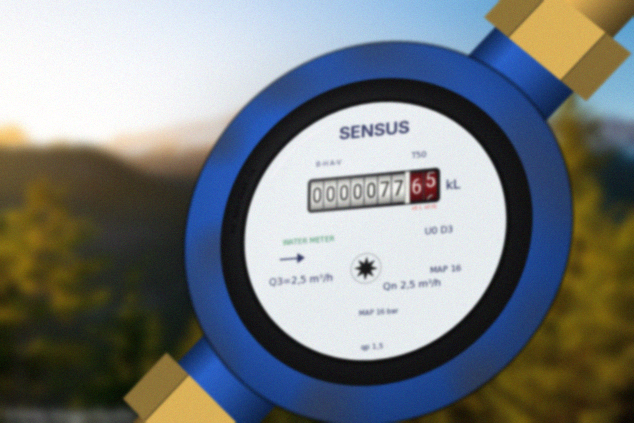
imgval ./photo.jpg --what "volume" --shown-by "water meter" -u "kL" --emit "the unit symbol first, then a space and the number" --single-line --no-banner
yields kL 77.65
